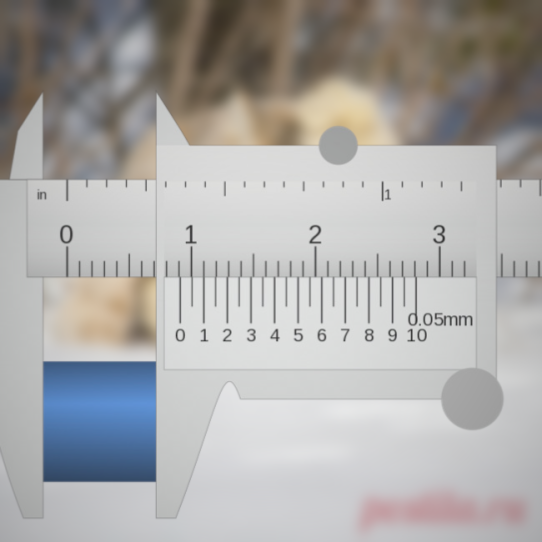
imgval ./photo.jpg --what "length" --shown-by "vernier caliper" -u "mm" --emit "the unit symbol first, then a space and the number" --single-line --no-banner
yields mm 9.1
